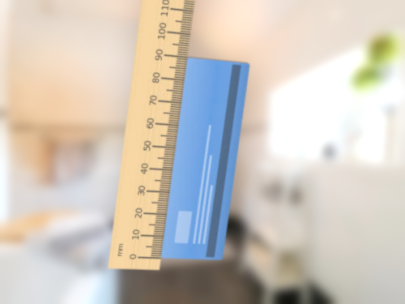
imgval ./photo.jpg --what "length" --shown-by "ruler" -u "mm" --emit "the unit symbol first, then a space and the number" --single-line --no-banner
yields mm 90
